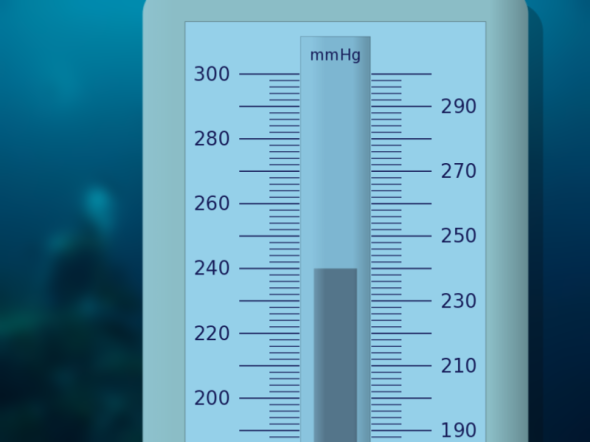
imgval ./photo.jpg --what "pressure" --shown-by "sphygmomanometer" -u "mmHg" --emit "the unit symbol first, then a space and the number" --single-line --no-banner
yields mmHg 240
